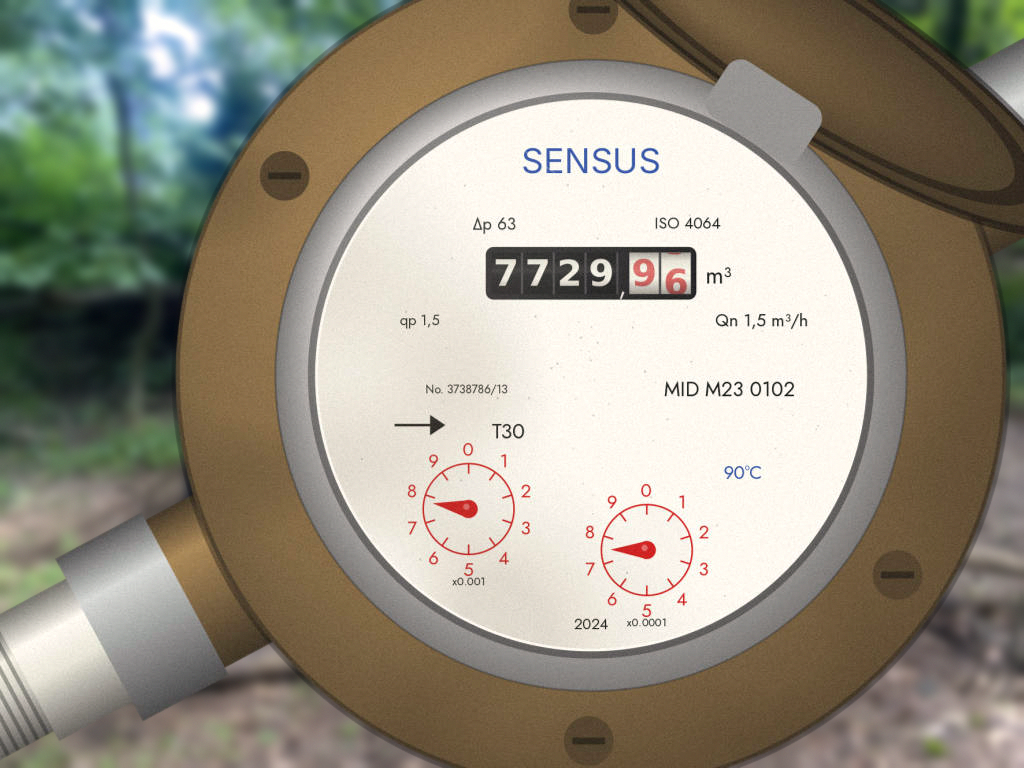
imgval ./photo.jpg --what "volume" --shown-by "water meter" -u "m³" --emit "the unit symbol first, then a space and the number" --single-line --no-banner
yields m³ 7729.9577
